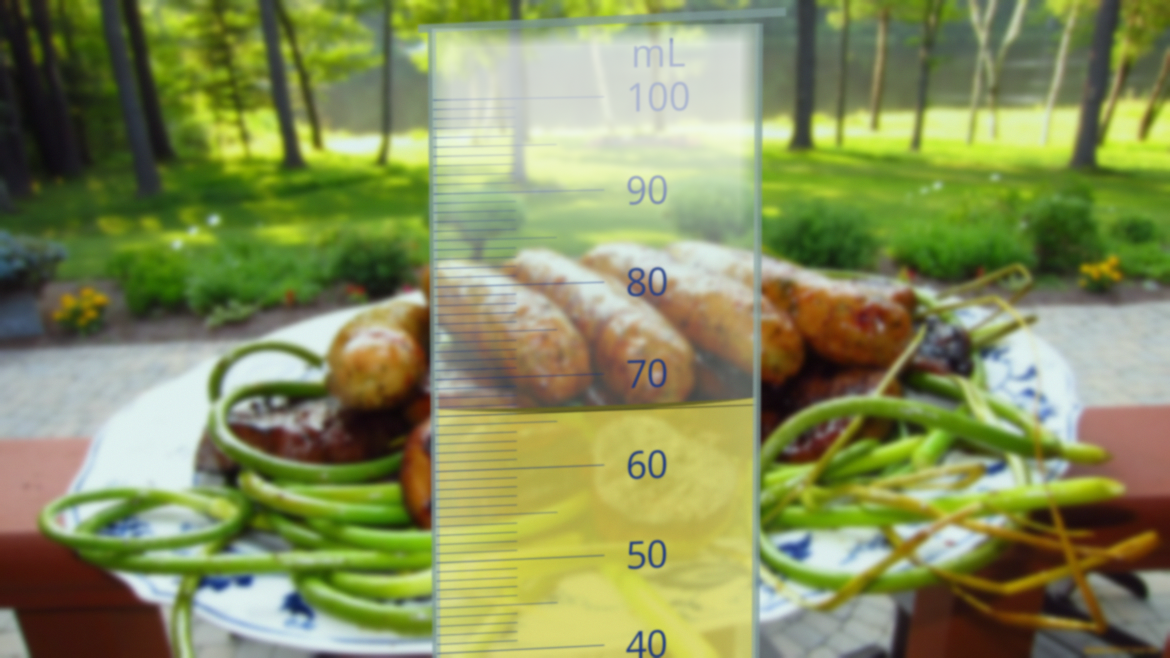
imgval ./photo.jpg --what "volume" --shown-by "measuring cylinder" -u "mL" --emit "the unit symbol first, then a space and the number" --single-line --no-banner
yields mL 66
